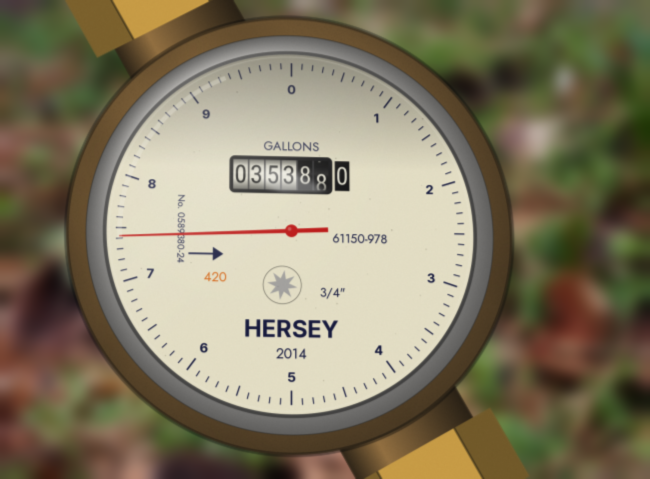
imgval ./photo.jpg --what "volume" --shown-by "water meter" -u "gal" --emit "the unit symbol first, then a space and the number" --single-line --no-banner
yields gal 353877.4
